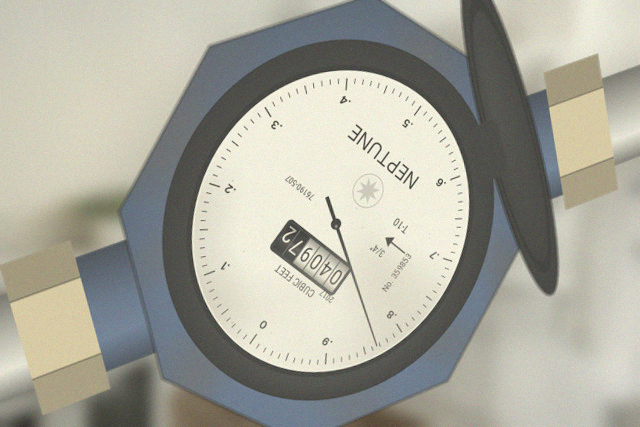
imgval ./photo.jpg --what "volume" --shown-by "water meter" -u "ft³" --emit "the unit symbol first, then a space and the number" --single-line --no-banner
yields ft³ 40971.83
